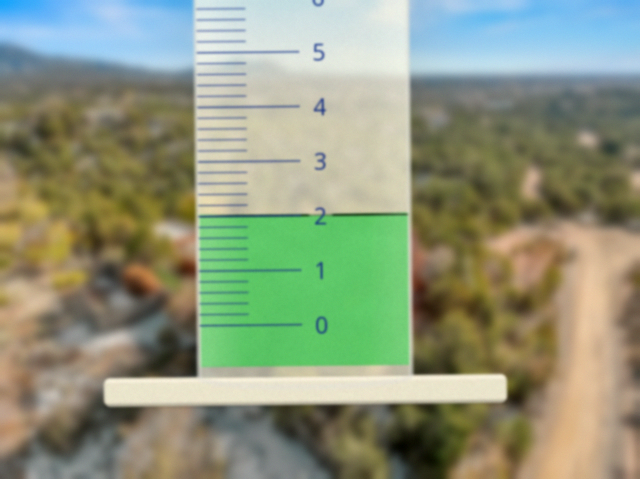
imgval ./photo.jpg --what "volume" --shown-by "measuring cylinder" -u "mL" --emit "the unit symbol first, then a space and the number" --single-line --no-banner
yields mL 2
